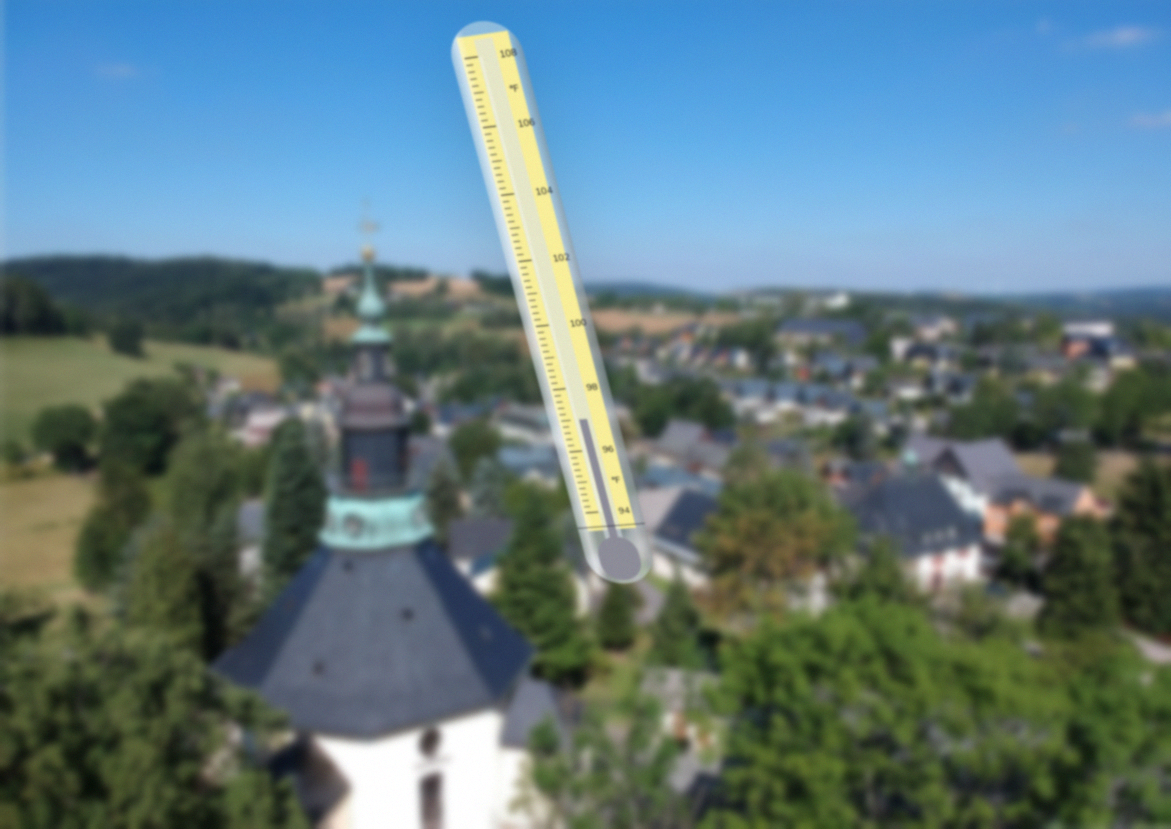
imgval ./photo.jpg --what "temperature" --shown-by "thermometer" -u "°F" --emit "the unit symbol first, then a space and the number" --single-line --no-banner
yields °F 97
